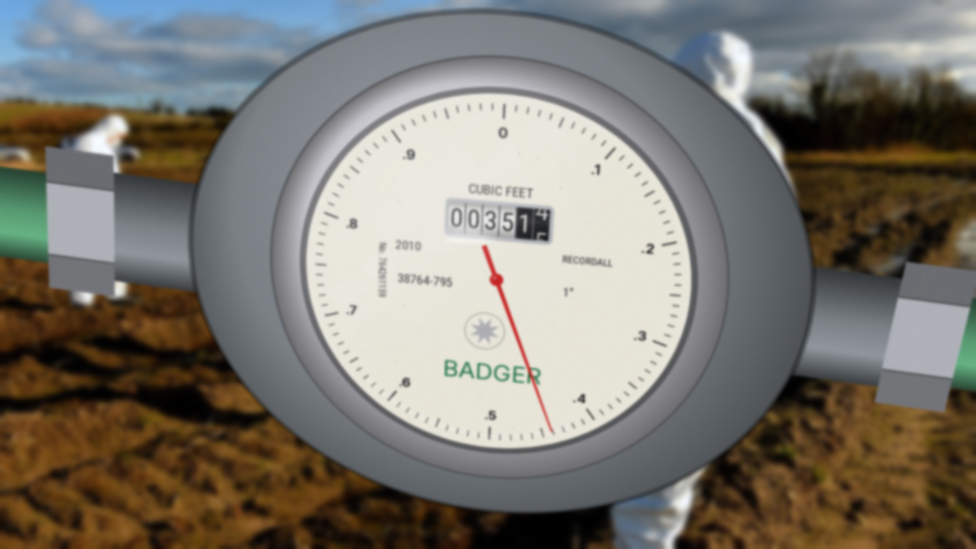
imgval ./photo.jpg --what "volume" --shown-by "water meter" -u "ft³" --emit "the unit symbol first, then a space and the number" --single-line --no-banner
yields ft³ 3514.44
